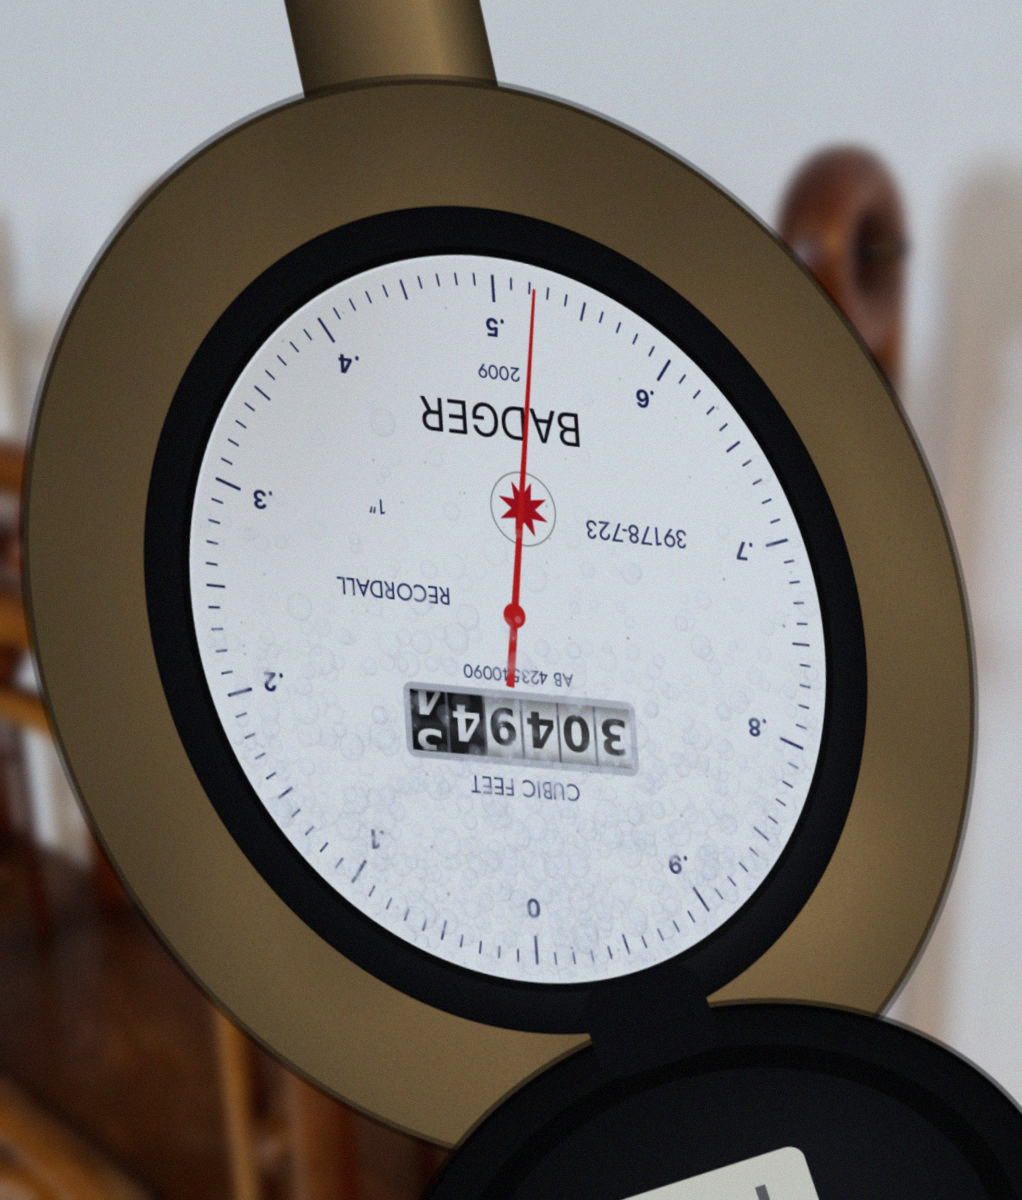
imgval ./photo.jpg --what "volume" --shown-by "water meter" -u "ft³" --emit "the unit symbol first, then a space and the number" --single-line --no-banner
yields ft³ 304943.52
